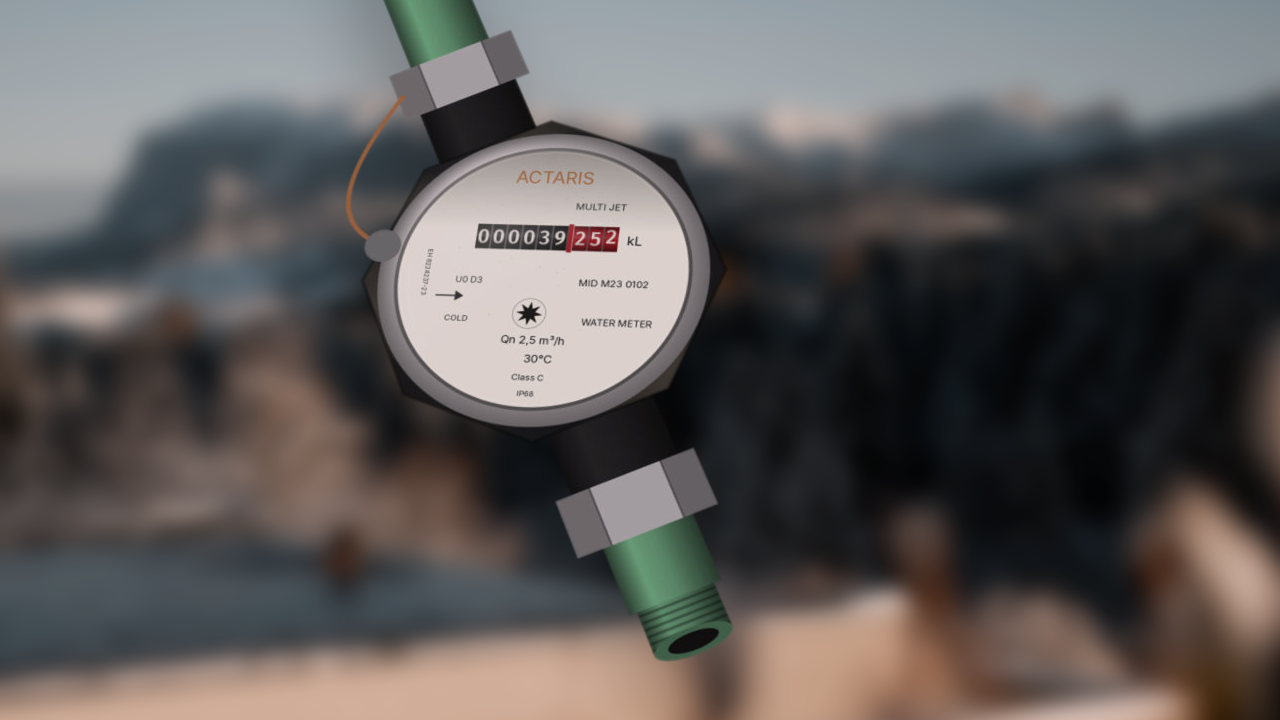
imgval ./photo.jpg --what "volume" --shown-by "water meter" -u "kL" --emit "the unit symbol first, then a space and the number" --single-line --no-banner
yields kL 39.252
